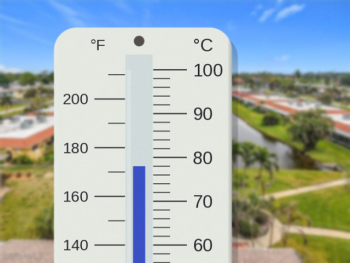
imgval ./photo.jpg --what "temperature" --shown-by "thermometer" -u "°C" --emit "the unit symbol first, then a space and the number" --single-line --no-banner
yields °C 78
